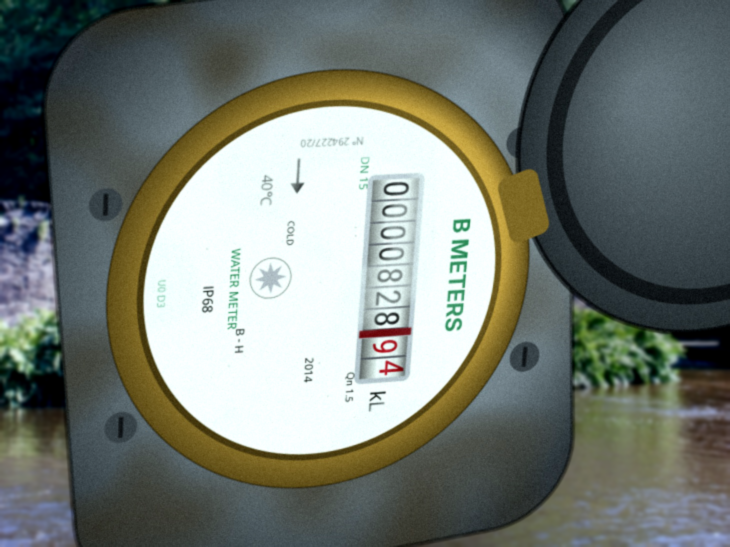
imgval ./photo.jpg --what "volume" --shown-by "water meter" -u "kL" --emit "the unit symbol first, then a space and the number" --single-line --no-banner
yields kL 828.94
